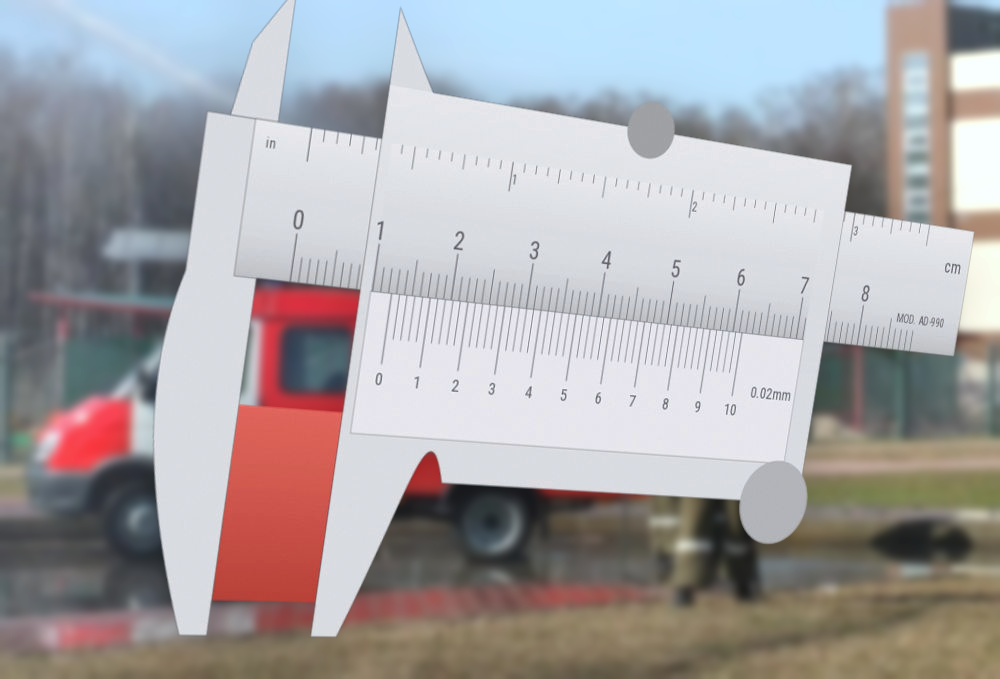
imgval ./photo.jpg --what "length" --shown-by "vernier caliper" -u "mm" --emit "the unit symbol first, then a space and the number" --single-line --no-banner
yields mm 12.4
